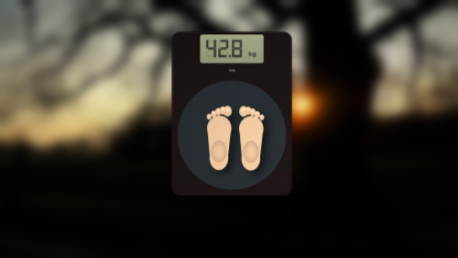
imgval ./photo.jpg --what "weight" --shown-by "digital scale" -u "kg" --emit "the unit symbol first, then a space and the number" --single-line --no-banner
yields kg 42.8
